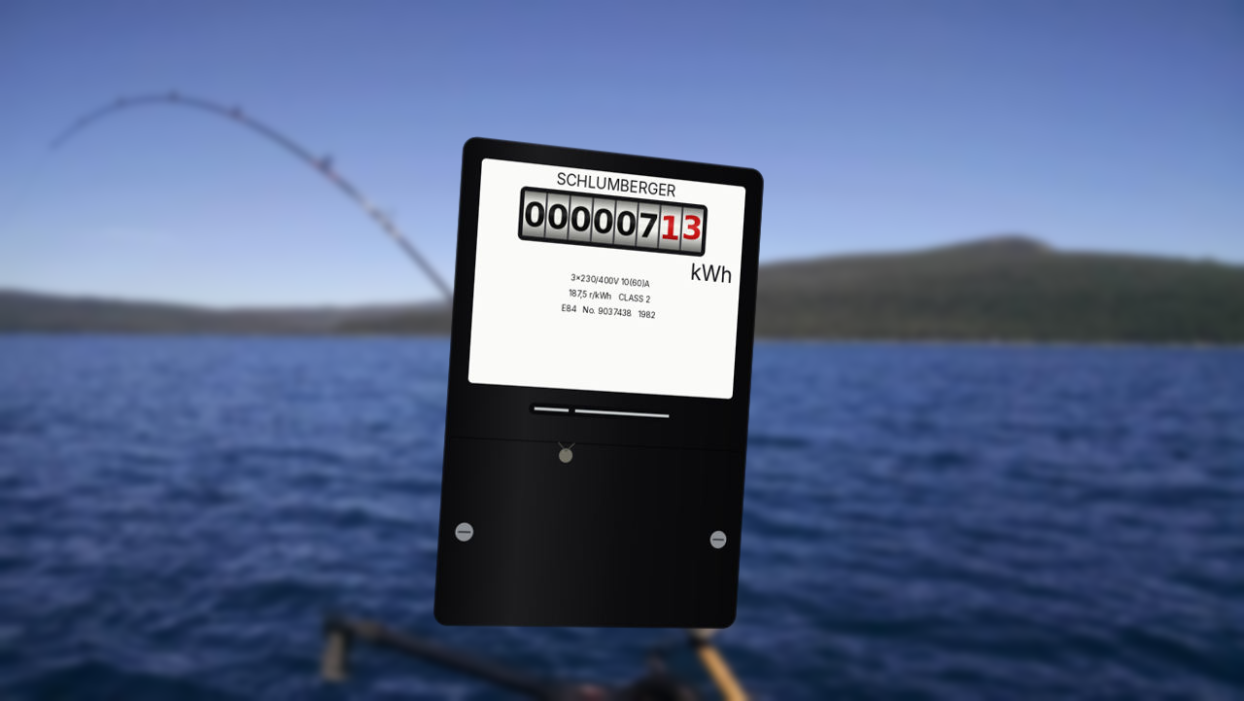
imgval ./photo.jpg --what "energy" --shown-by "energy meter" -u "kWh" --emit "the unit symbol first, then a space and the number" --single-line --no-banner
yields kWh 7.13
